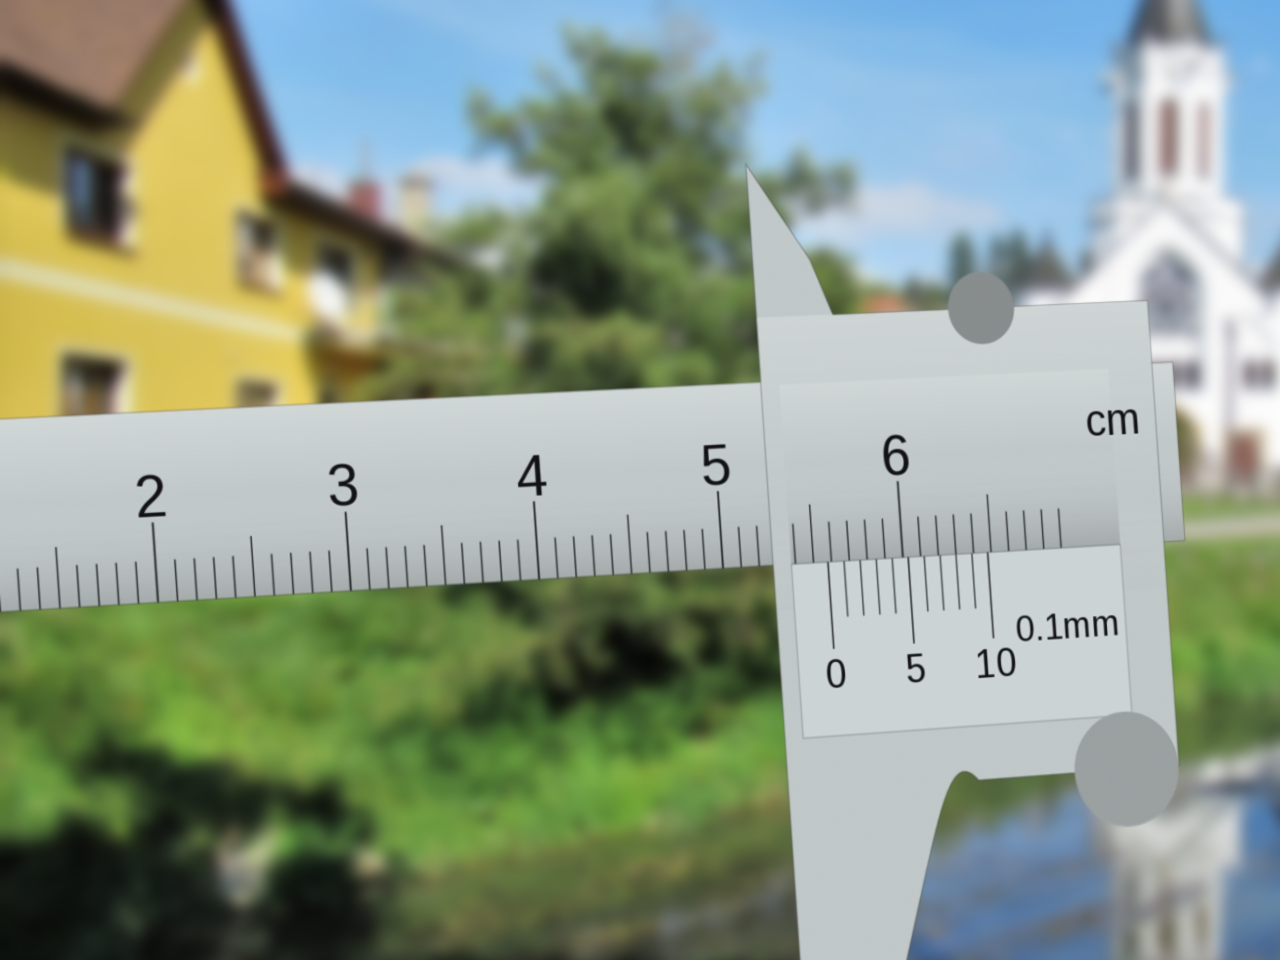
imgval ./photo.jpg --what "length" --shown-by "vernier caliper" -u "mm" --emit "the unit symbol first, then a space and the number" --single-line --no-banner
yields mm 55.8
